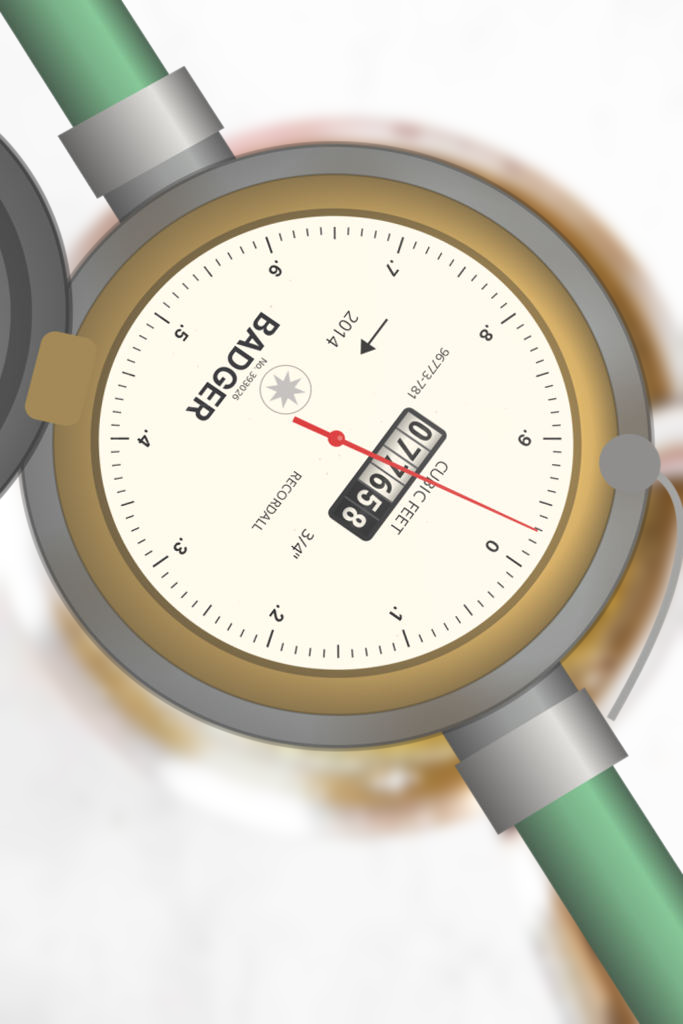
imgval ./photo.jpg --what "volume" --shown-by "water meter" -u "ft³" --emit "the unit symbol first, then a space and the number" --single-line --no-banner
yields ft³ 77657.97
